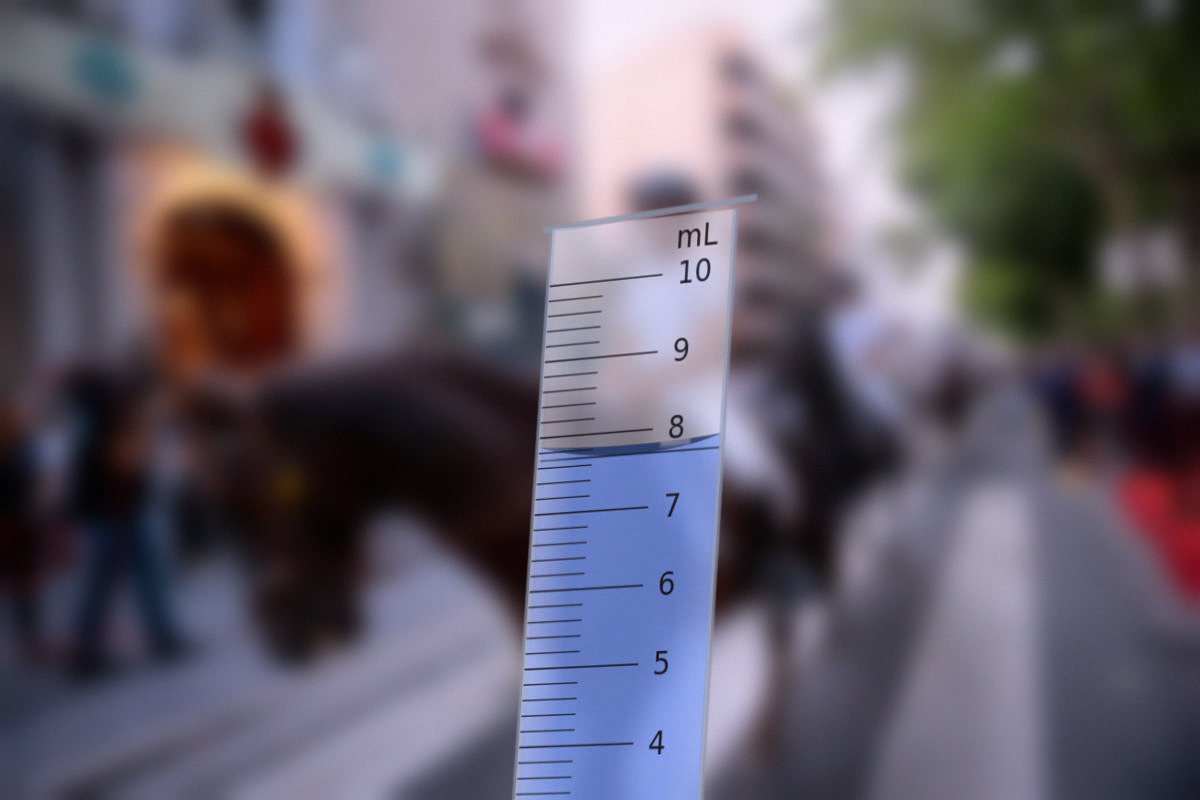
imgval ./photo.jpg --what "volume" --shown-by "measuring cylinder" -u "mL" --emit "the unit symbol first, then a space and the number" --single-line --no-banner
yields mL 7.7
